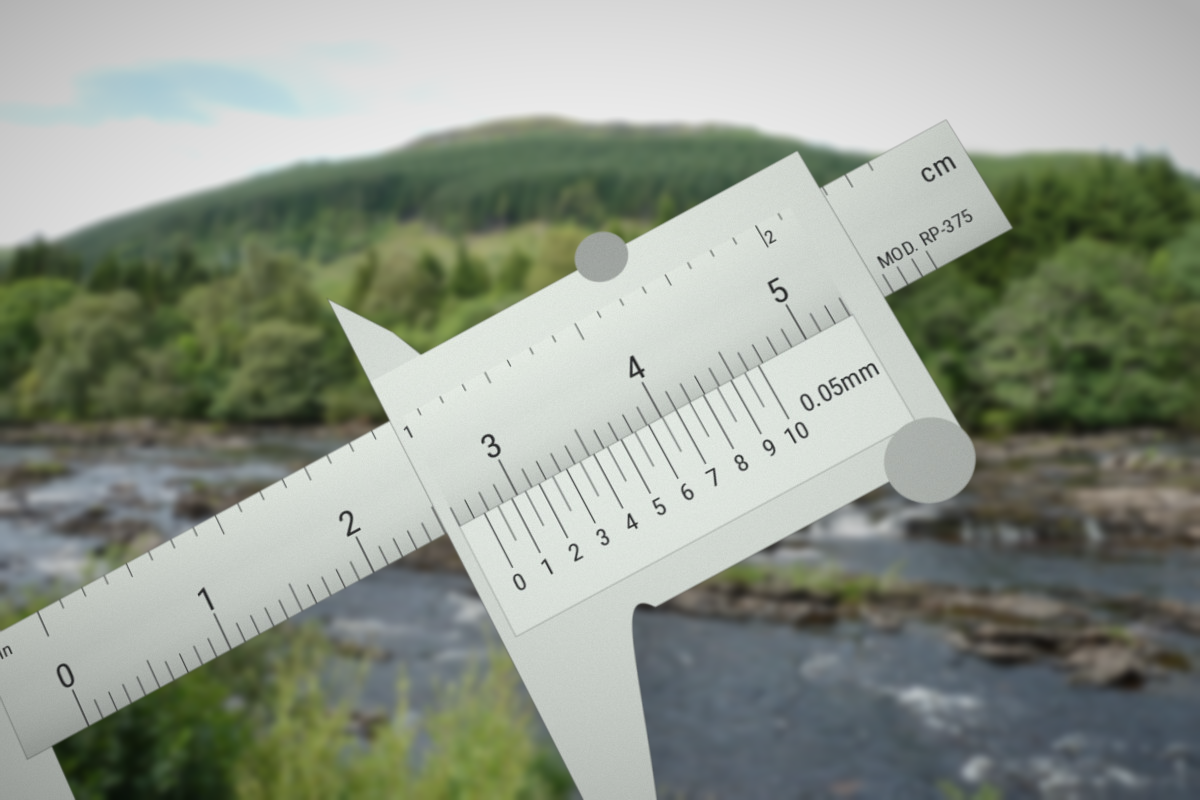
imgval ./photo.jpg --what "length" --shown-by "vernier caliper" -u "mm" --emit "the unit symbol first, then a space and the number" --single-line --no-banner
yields mm 27.7
